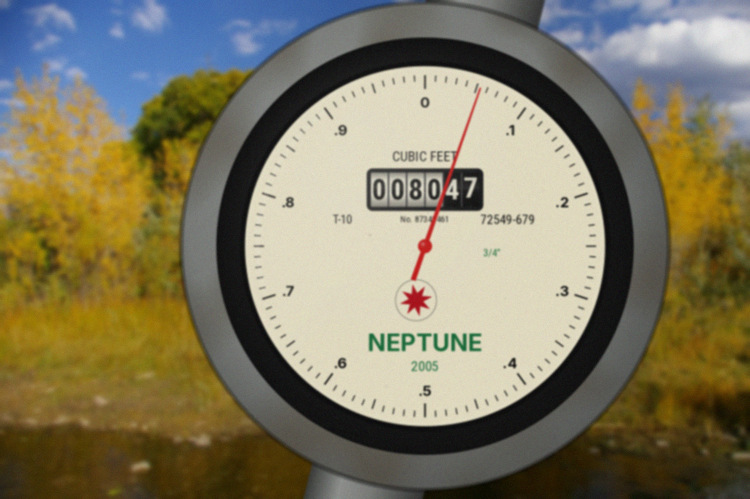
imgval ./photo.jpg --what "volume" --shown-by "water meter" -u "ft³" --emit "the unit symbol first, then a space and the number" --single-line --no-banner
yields ft³ 8047.05
